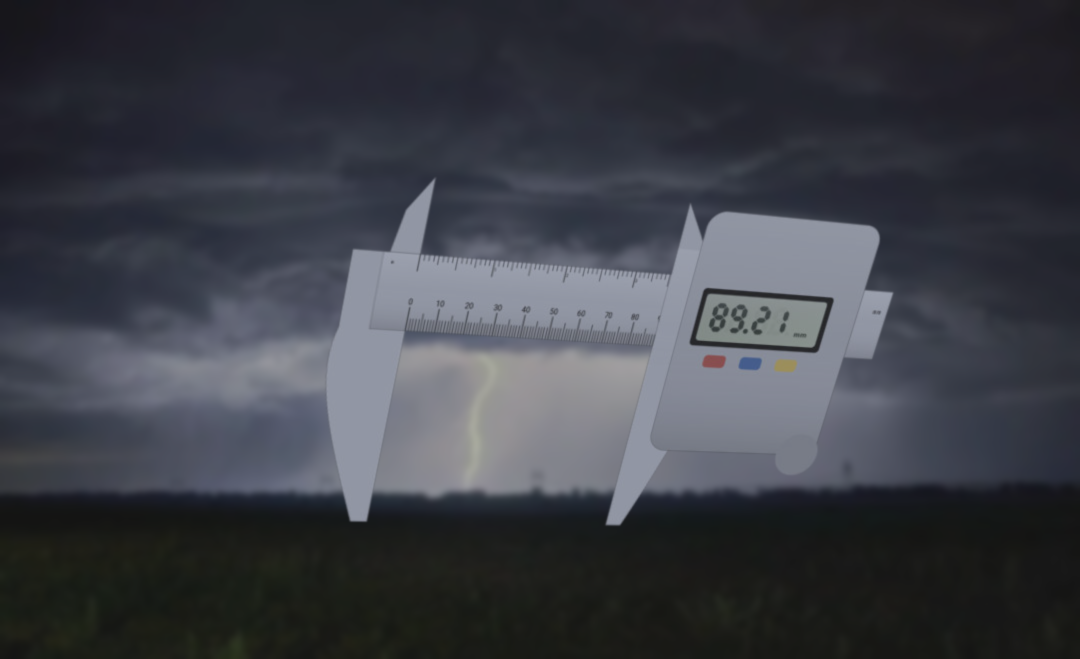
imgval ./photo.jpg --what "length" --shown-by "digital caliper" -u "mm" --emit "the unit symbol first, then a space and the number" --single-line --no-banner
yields mm 89.21
